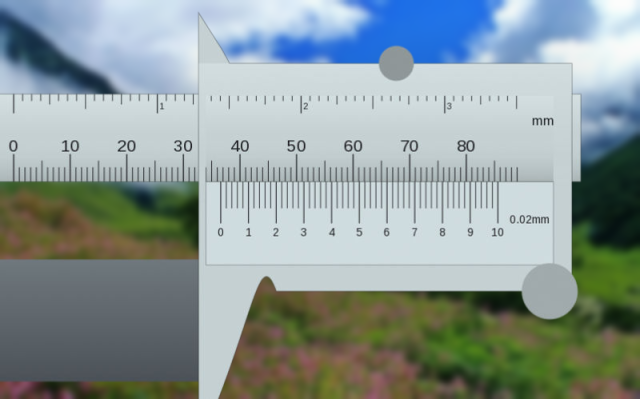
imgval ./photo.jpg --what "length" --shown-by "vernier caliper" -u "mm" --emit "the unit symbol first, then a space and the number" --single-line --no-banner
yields mm 36.6
